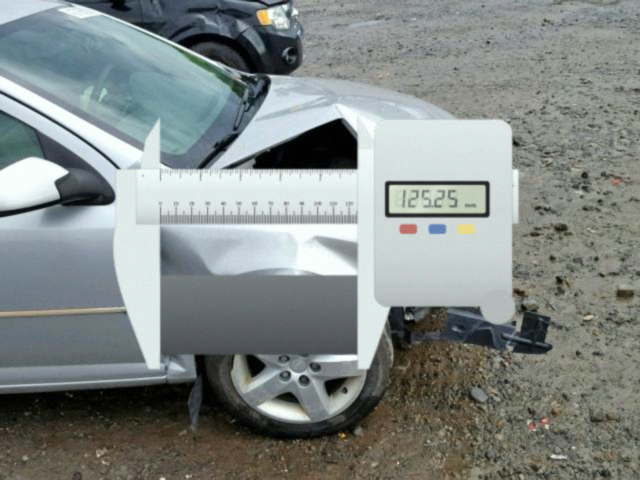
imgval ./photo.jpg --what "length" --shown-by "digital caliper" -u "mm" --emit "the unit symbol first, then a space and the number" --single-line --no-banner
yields mm 125.25
